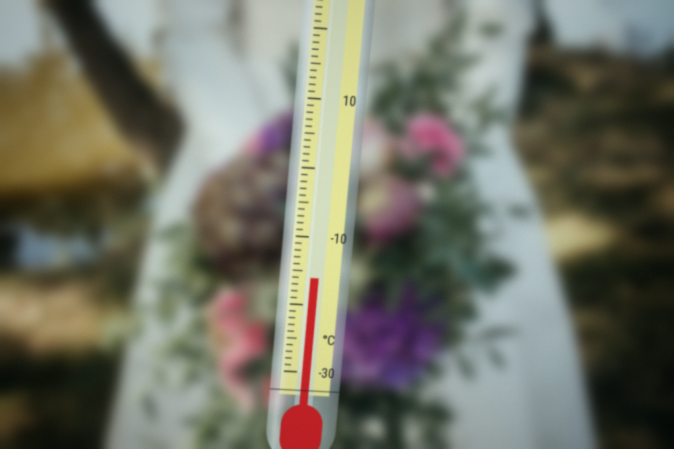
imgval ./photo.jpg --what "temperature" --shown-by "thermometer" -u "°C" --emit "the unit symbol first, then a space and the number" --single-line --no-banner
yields °C -16
